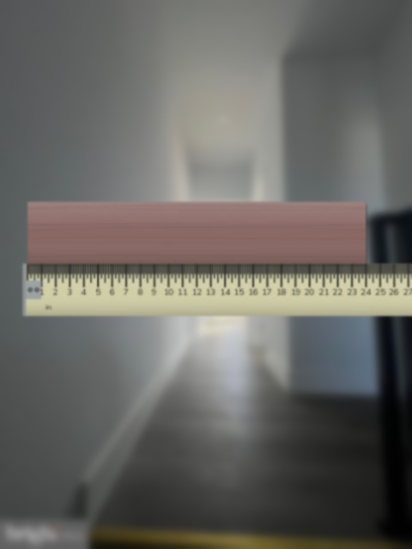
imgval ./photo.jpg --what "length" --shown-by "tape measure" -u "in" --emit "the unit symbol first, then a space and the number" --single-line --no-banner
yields in 24
